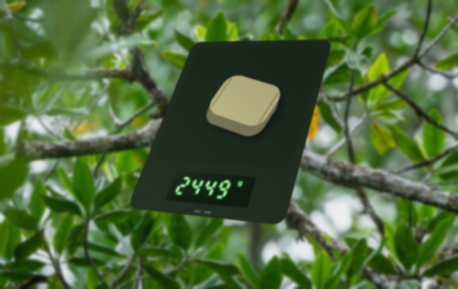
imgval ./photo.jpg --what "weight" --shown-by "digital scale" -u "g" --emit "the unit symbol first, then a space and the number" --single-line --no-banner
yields g 2449
